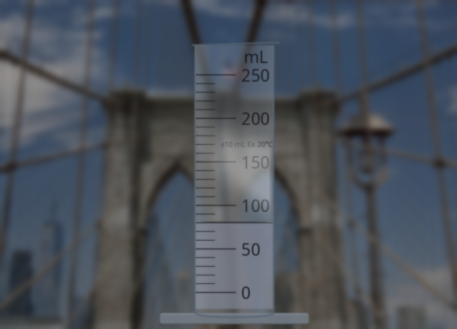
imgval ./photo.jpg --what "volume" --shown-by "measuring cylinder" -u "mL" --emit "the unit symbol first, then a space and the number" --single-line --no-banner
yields mL 80
